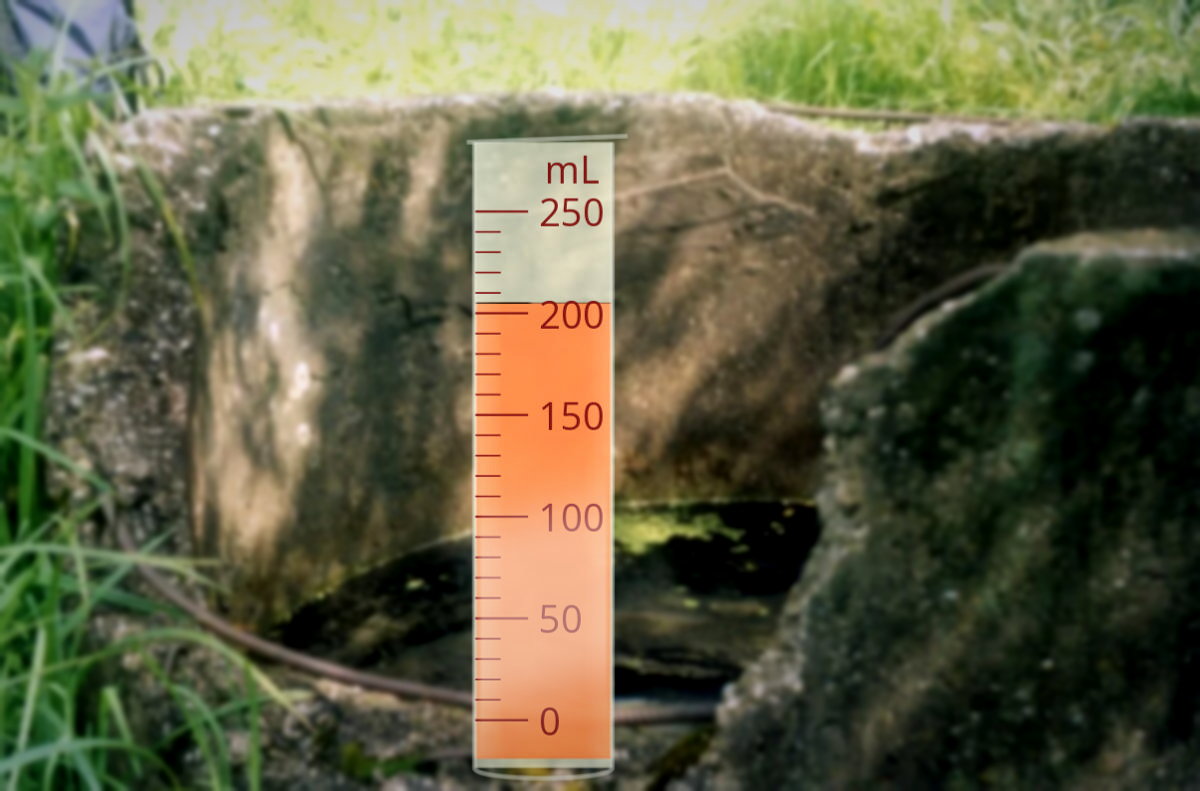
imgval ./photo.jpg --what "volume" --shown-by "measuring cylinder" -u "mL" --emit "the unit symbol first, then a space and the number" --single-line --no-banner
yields mL 205
